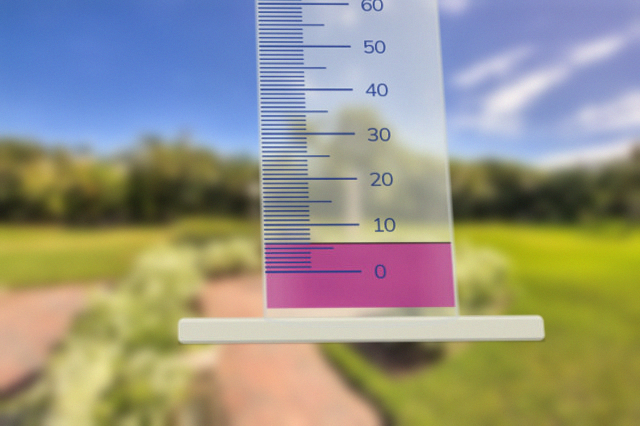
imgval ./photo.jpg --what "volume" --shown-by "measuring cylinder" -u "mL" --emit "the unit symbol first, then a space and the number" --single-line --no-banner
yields mL 6
